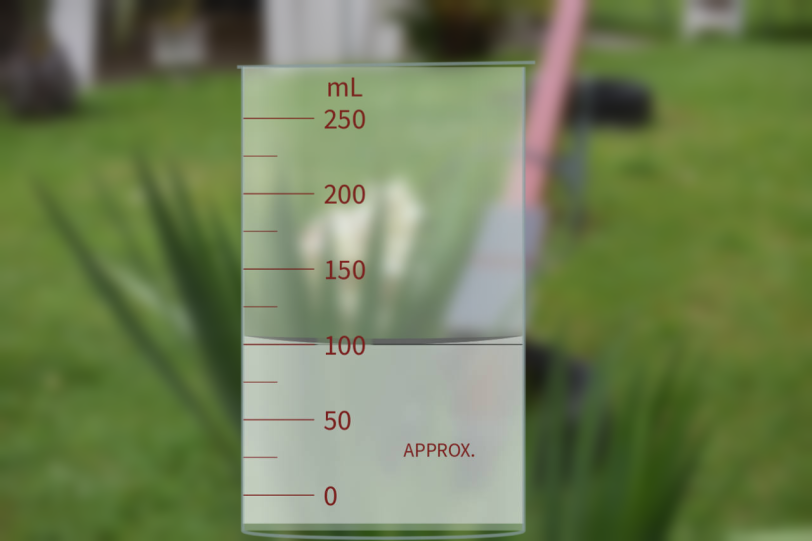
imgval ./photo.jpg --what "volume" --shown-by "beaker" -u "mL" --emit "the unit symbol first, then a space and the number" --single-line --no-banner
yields mL 100
